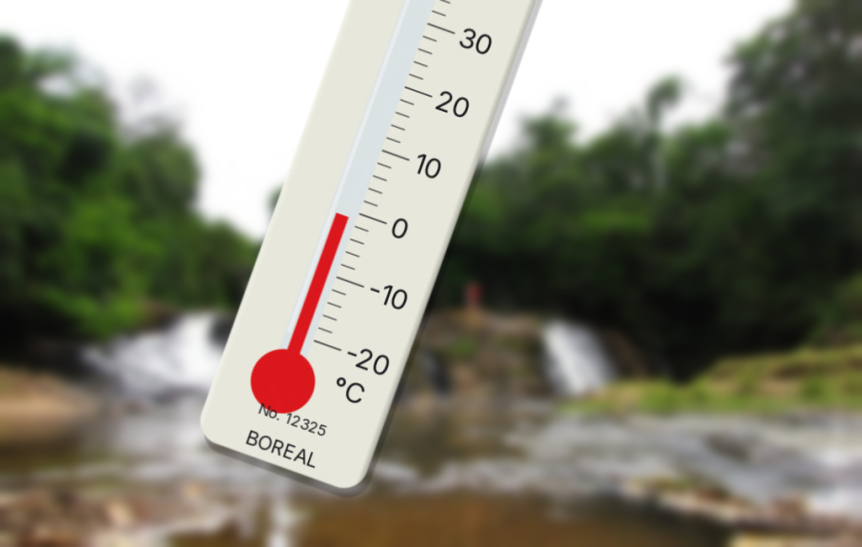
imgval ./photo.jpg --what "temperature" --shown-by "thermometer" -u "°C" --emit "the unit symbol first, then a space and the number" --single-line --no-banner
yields °C -1
